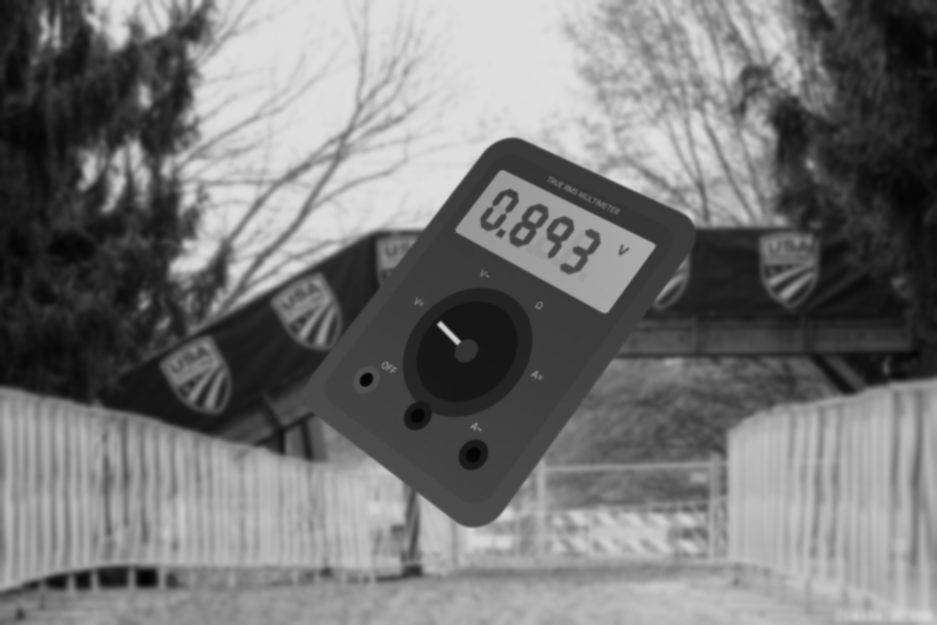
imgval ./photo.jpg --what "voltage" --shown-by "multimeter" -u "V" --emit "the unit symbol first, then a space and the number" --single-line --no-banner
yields V 0.893
